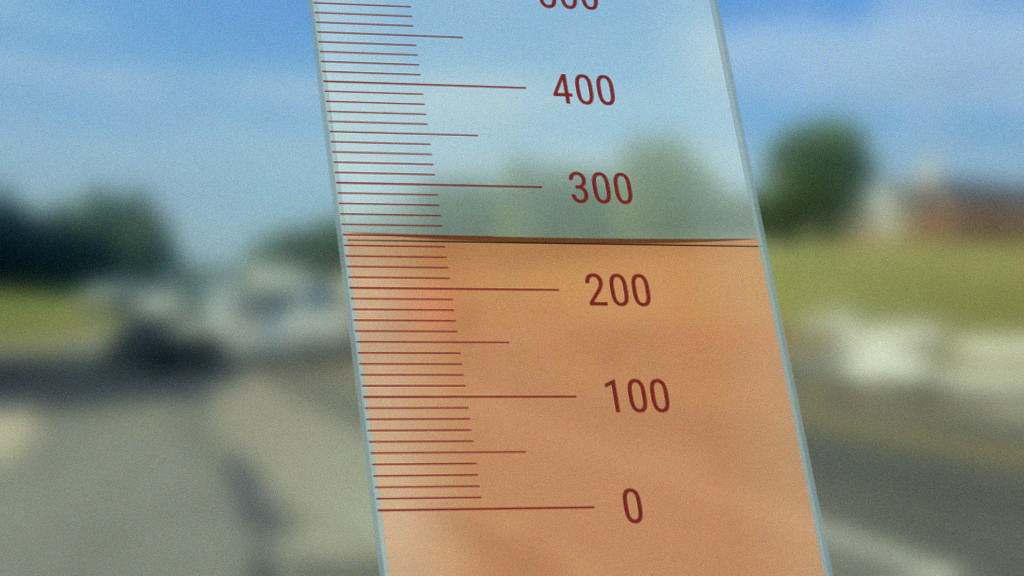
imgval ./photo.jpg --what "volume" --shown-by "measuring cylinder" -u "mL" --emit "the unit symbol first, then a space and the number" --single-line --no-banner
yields mL 245
